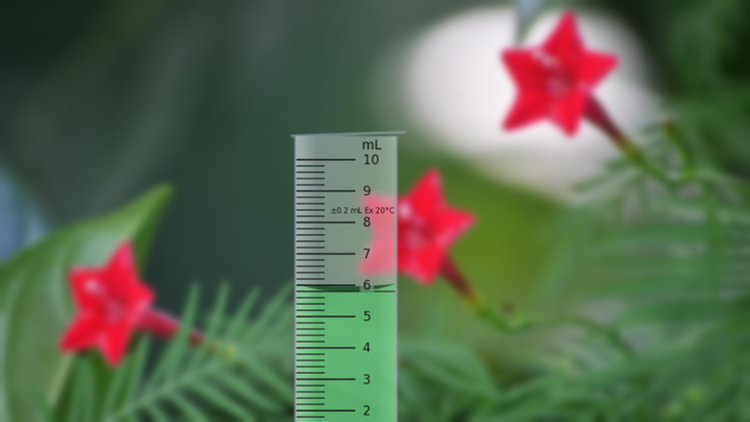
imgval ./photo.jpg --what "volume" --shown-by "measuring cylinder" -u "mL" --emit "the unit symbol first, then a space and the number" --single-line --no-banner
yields mL 5.8
